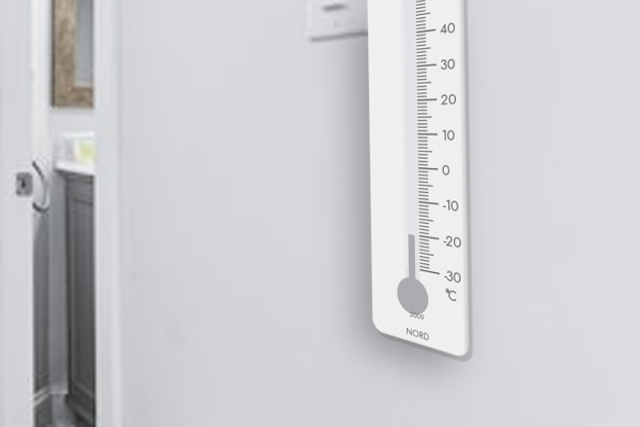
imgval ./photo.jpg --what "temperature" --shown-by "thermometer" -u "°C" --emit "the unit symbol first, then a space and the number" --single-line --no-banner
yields °C -20
